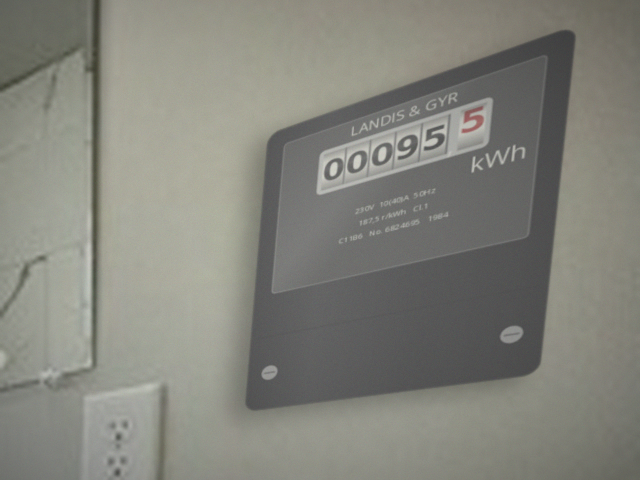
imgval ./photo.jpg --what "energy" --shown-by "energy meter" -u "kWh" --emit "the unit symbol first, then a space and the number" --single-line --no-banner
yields kWh 95.5
